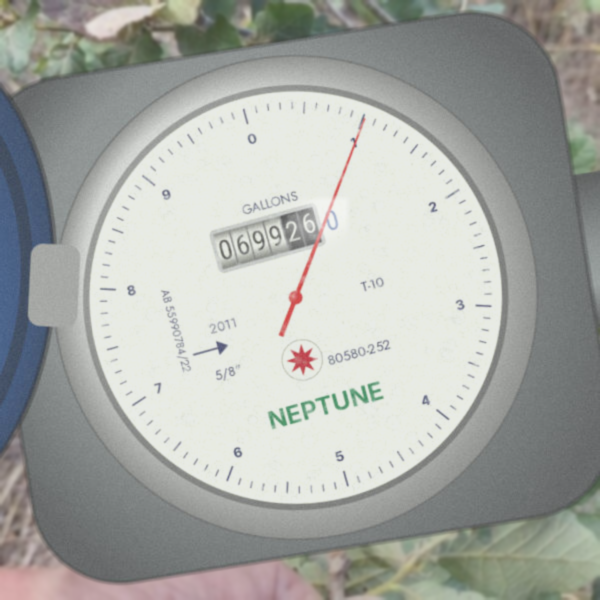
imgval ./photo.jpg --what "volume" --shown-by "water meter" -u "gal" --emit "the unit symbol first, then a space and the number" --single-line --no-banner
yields gal 699261.0
